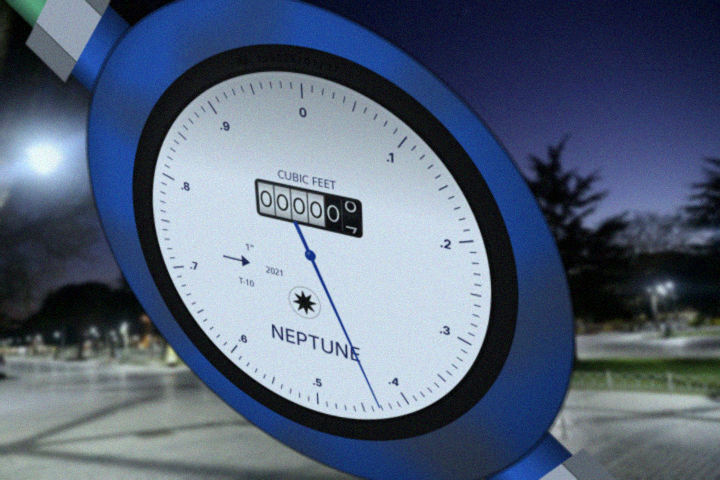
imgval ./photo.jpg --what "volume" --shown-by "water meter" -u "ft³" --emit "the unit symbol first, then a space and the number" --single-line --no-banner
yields ft³ 6.43
